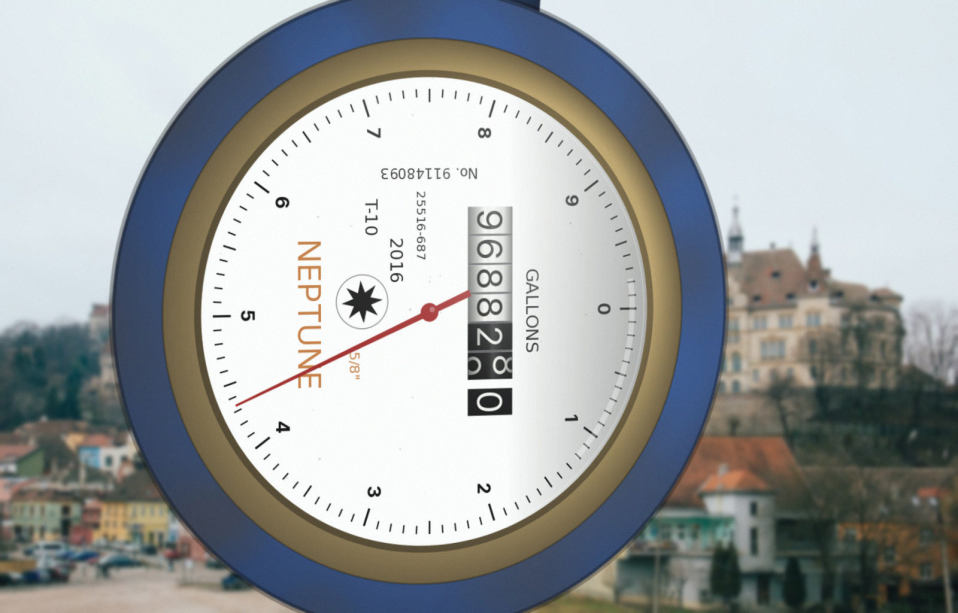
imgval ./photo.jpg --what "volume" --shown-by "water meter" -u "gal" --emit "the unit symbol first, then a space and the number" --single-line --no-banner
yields gal 9688284.3
